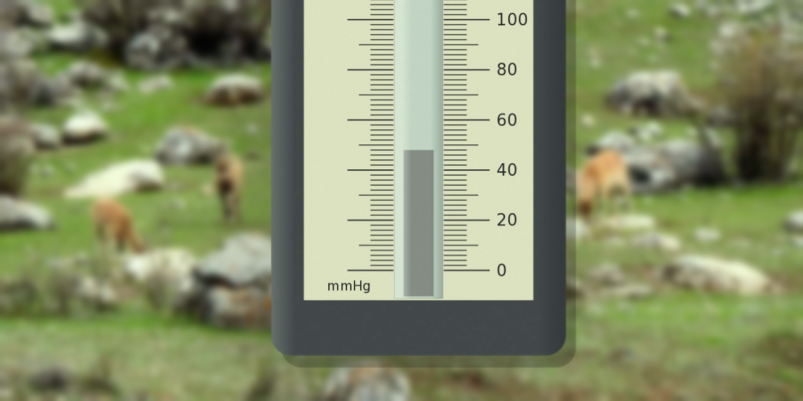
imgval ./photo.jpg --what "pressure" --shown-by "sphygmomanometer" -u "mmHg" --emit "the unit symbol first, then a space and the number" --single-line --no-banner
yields mmHg 48
